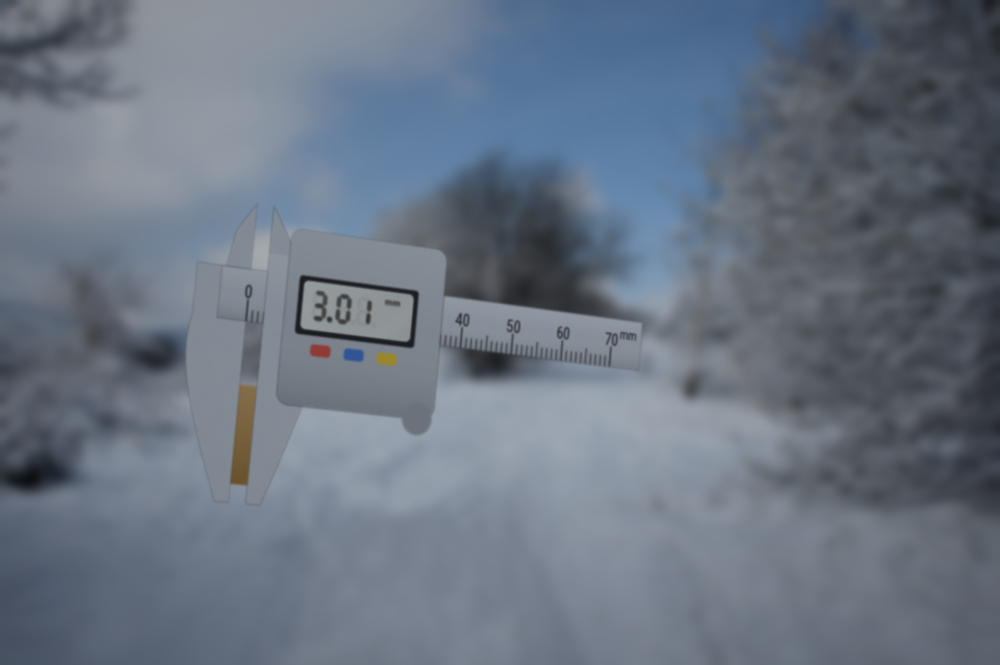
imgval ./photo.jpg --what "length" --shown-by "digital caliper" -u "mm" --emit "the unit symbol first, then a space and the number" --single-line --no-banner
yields mm 3.01
